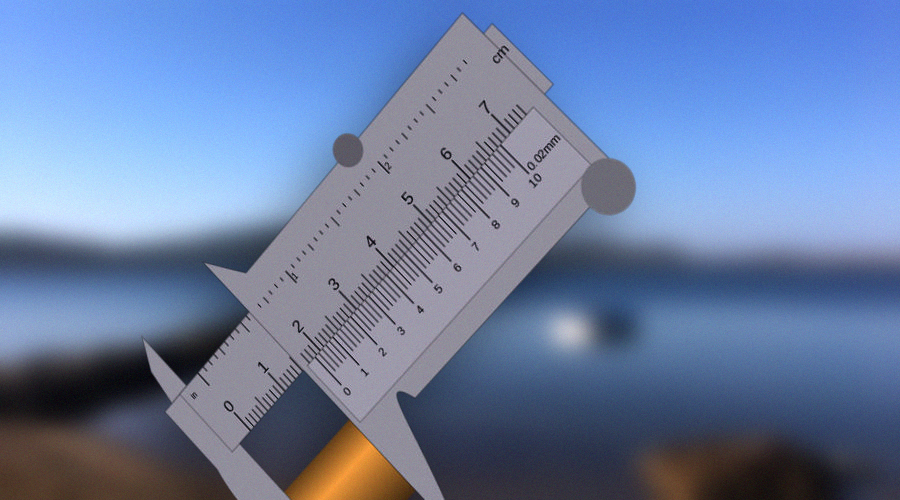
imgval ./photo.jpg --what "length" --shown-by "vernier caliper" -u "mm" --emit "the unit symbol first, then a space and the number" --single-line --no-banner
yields mm 18.5
